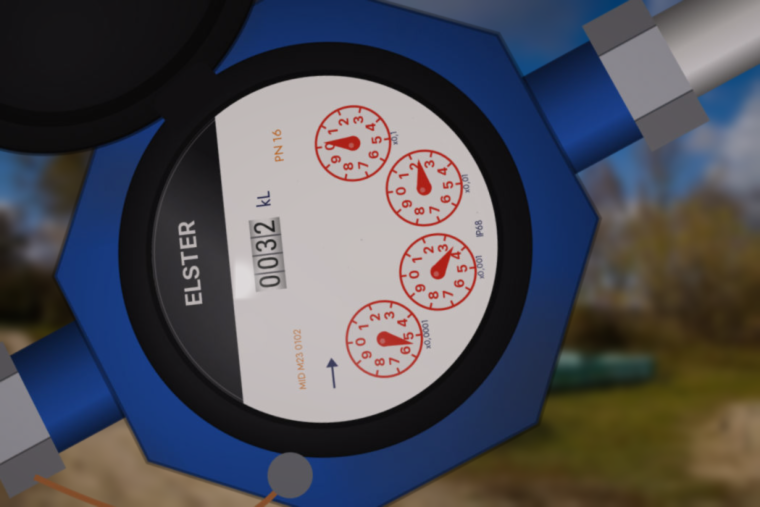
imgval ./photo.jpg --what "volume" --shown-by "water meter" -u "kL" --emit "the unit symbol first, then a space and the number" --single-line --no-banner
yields kL 32.0235
